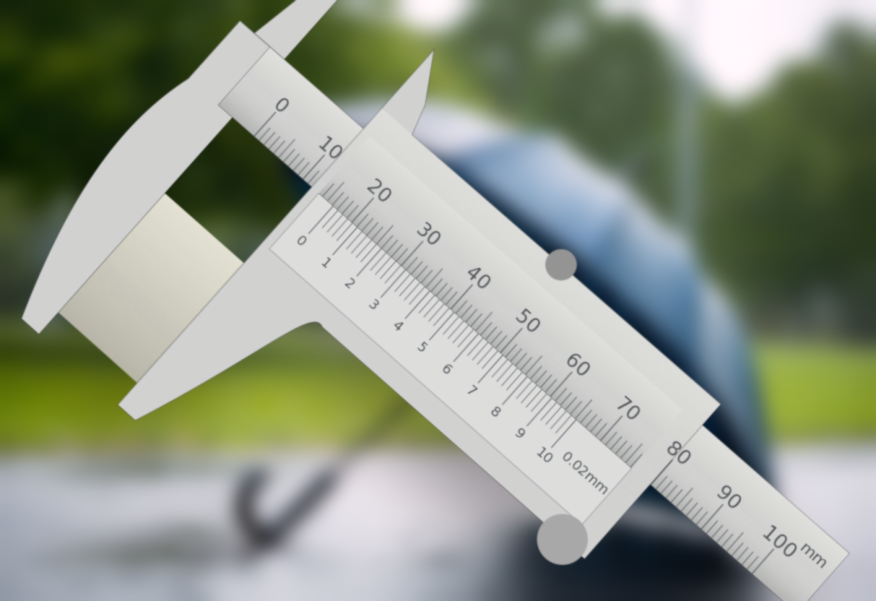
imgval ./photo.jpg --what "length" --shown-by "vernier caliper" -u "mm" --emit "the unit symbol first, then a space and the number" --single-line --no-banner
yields mm 16.2
